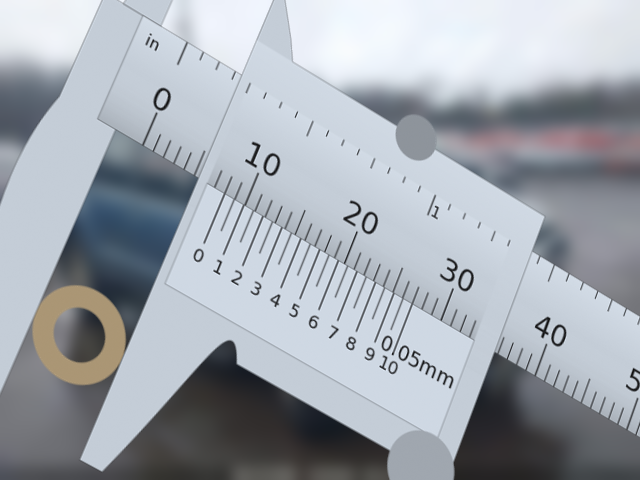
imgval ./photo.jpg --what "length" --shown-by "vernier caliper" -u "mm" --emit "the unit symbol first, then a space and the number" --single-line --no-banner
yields mm 8.0
